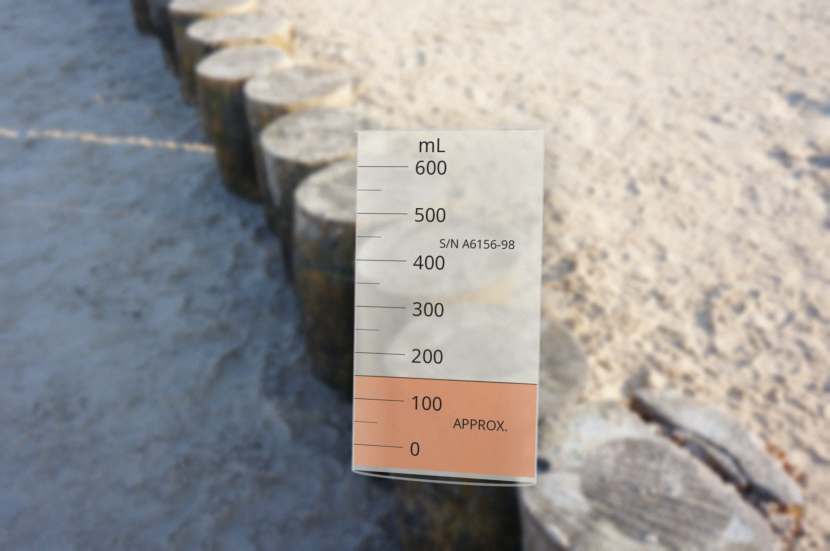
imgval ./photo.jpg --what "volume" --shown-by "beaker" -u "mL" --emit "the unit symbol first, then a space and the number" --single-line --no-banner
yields mL 150
